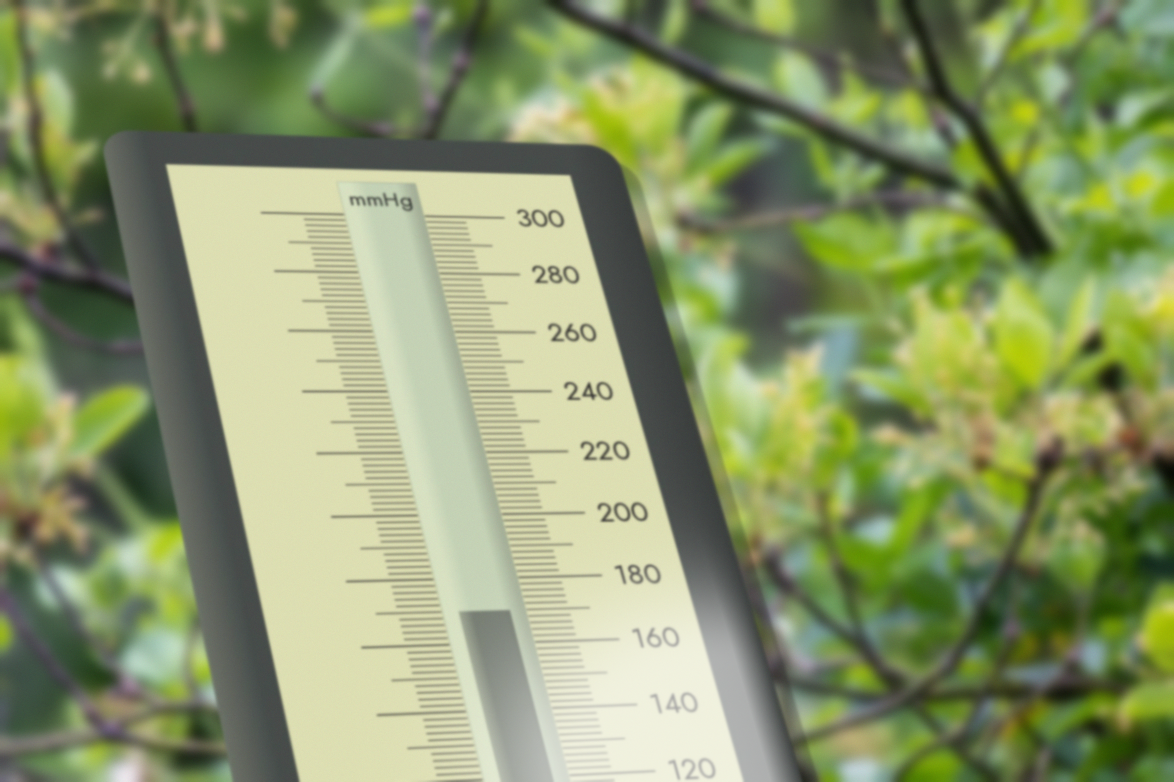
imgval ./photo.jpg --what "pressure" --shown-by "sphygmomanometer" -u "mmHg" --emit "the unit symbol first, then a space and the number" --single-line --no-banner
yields mmHg 170
